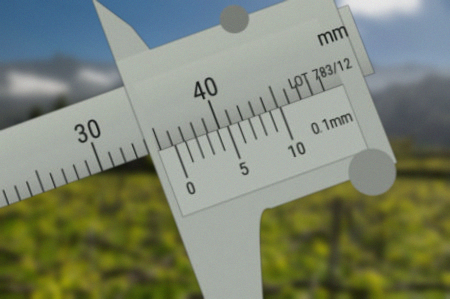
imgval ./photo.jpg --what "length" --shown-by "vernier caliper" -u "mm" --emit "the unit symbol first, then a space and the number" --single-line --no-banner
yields mm 36.2
